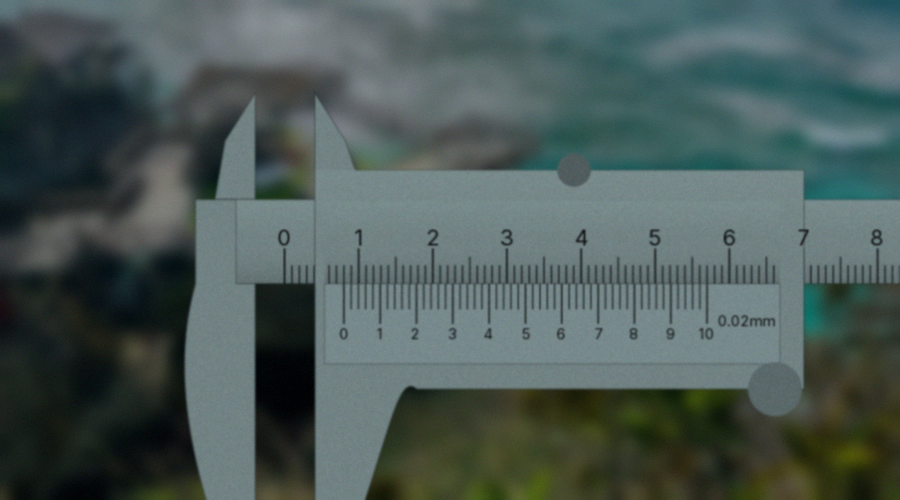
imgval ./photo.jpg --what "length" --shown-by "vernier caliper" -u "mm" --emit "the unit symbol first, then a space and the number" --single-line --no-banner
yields mm 8.0
